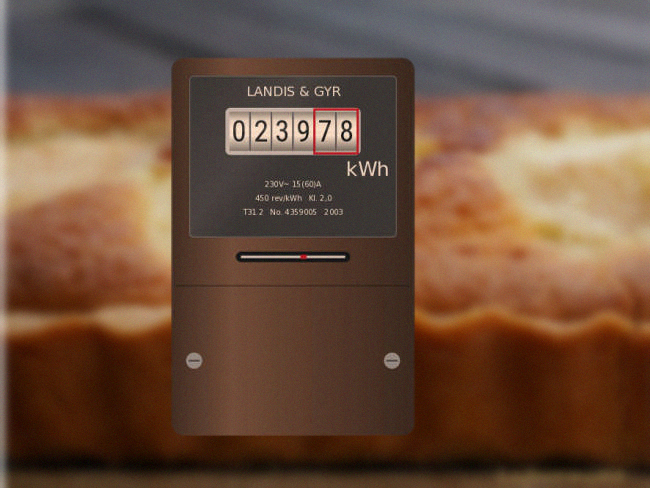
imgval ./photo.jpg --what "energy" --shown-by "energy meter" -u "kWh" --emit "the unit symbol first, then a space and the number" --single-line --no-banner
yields kWh 239.78
